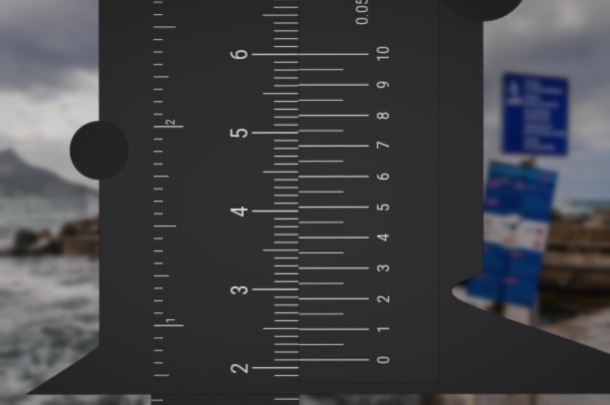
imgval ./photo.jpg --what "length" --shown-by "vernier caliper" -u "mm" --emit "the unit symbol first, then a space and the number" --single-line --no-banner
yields mm 21.0
